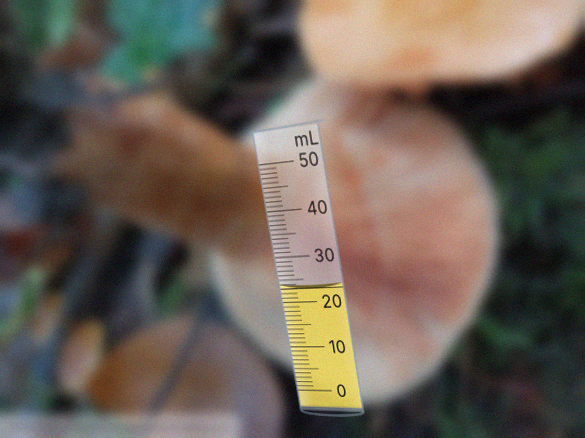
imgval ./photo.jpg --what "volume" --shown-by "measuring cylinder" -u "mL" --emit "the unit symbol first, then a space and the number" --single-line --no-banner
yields mL 23
